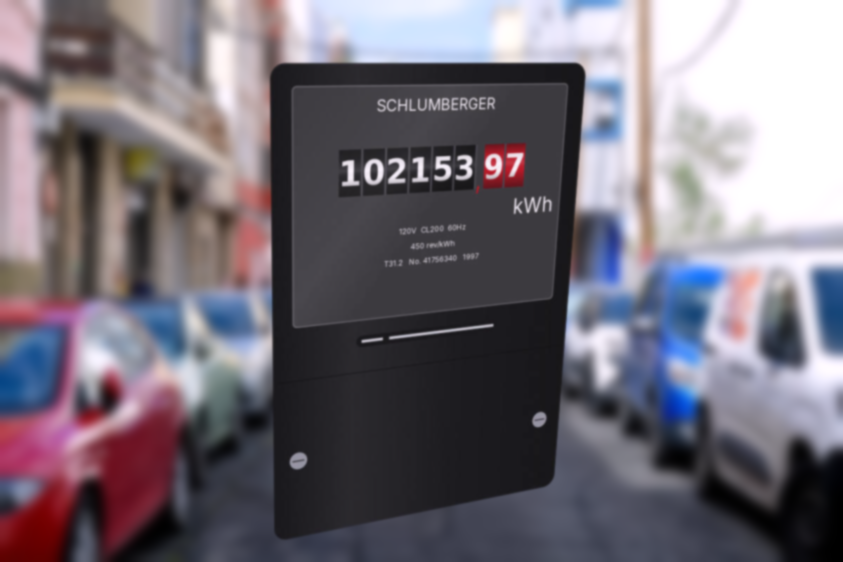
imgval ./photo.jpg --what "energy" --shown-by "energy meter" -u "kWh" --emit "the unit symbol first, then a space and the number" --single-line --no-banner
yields kWh 102153.97
